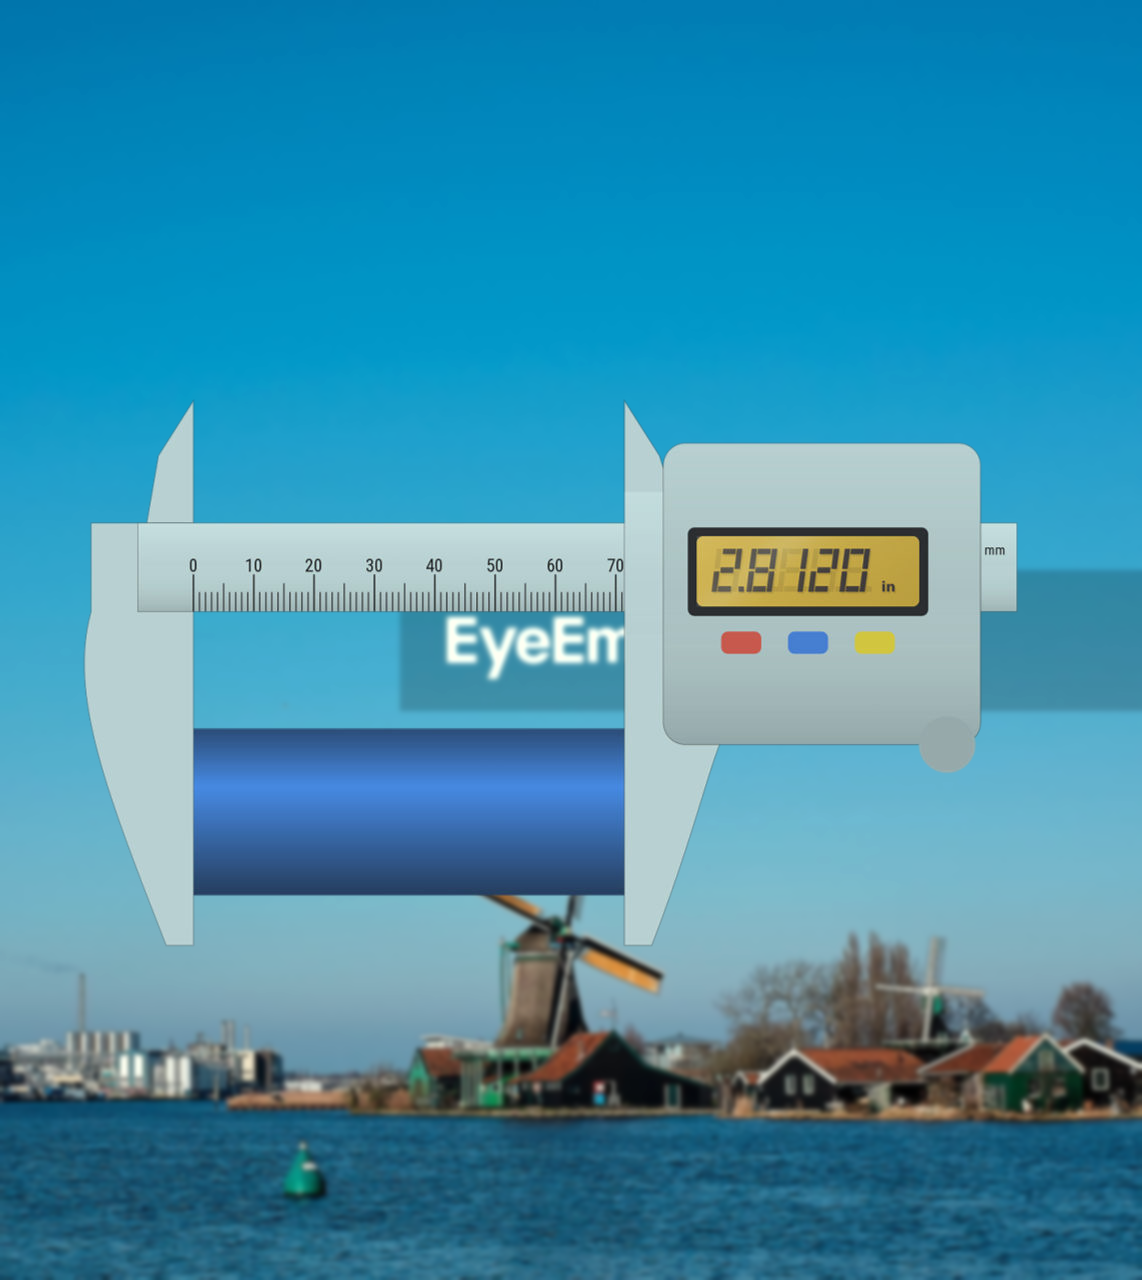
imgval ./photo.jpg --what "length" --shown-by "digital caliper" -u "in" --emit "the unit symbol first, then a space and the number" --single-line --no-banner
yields in 2.8120
